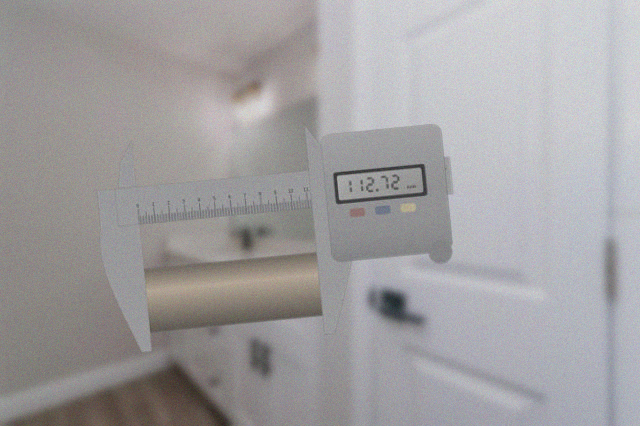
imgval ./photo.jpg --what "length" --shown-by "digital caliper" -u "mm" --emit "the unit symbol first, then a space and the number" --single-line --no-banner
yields mm 112.72
